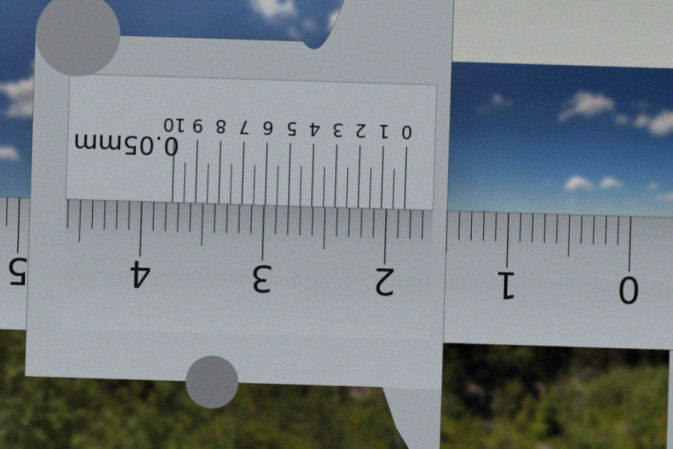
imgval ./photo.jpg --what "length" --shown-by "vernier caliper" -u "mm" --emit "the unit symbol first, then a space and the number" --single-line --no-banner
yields mm 18.5
